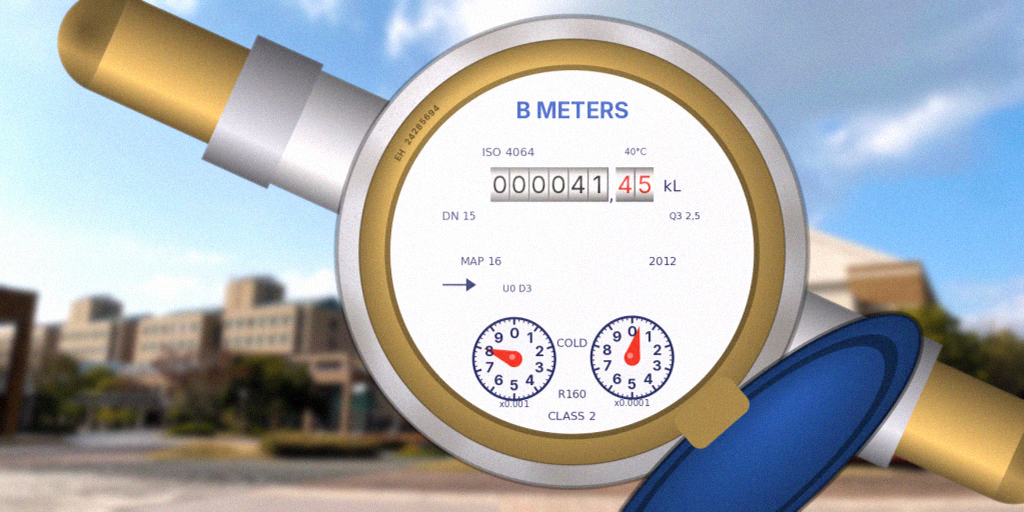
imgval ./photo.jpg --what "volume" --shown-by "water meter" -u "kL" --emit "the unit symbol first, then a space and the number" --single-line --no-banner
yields kL 41.4580
